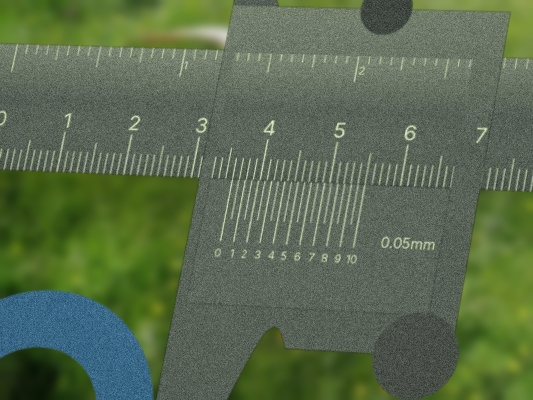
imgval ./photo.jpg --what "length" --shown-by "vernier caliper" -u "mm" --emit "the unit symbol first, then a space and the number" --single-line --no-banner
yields mm 36.0
